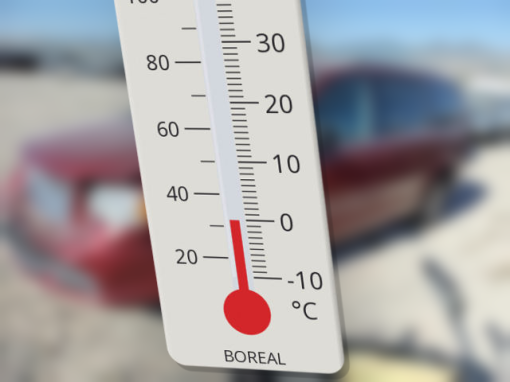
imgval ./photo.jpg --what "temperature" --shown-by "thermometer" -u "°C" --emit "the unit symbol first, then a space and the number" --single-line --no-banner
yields °C 0
